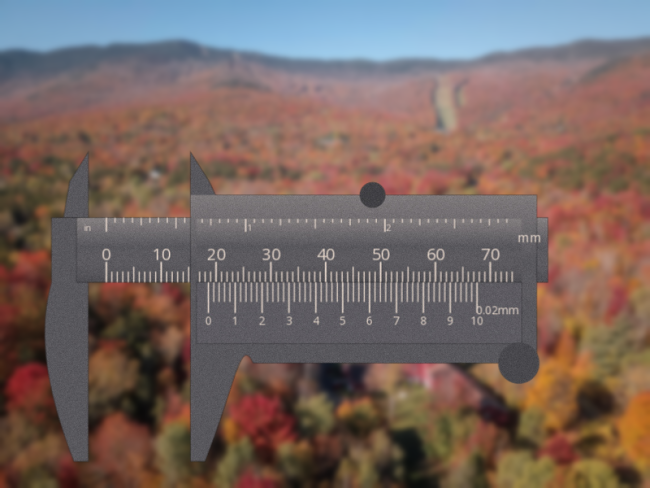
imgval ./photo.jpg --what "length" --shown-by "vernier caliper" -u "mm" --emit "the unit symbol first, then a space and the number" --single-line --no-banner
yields mm 18.6
